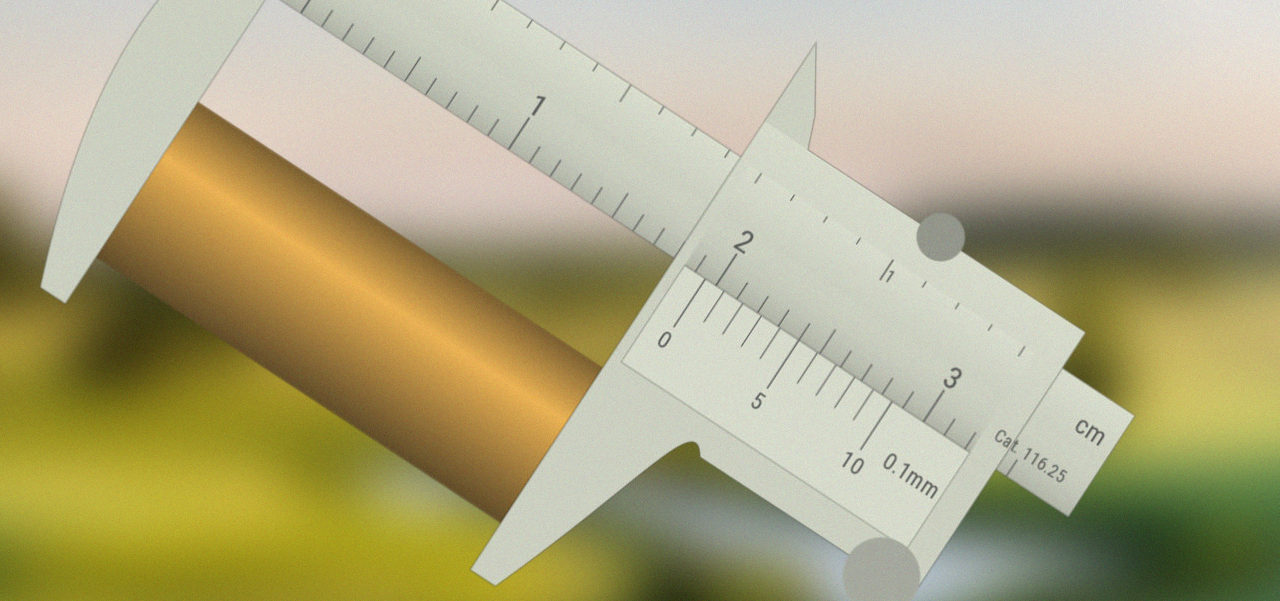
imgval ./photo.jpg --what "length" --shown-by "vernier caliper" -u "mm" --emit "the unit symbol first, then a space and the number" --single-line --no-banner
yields mm 19.5
